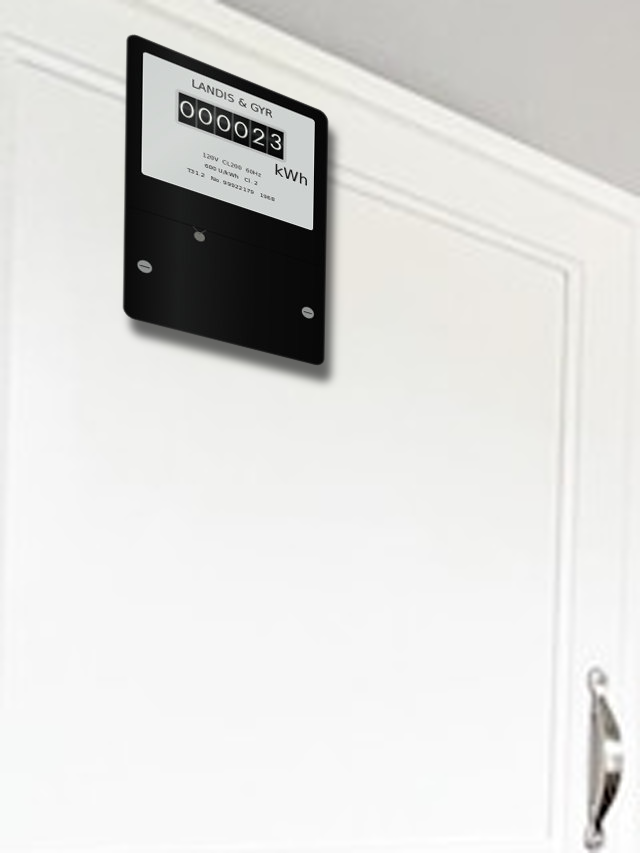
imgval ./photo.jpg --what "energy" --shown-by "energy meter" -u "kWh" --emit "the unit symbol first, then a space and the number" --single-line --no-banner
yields kWh 23
